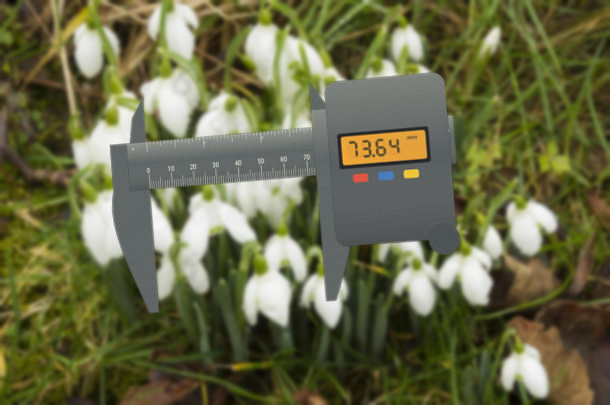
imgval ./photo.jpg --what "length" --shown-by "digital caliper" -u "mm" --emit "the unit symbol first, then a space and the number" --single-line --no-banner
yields mm 73.64
